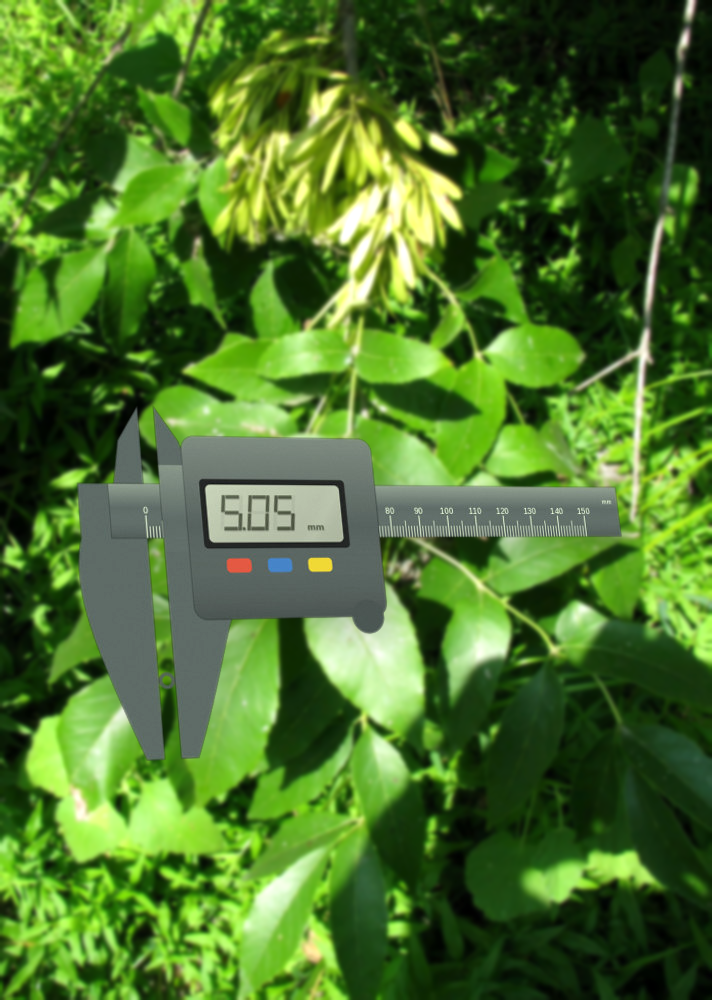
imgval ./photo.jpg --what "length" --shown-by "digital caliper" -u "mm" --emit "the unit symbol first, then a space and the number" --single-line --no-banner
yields mm 5.05
